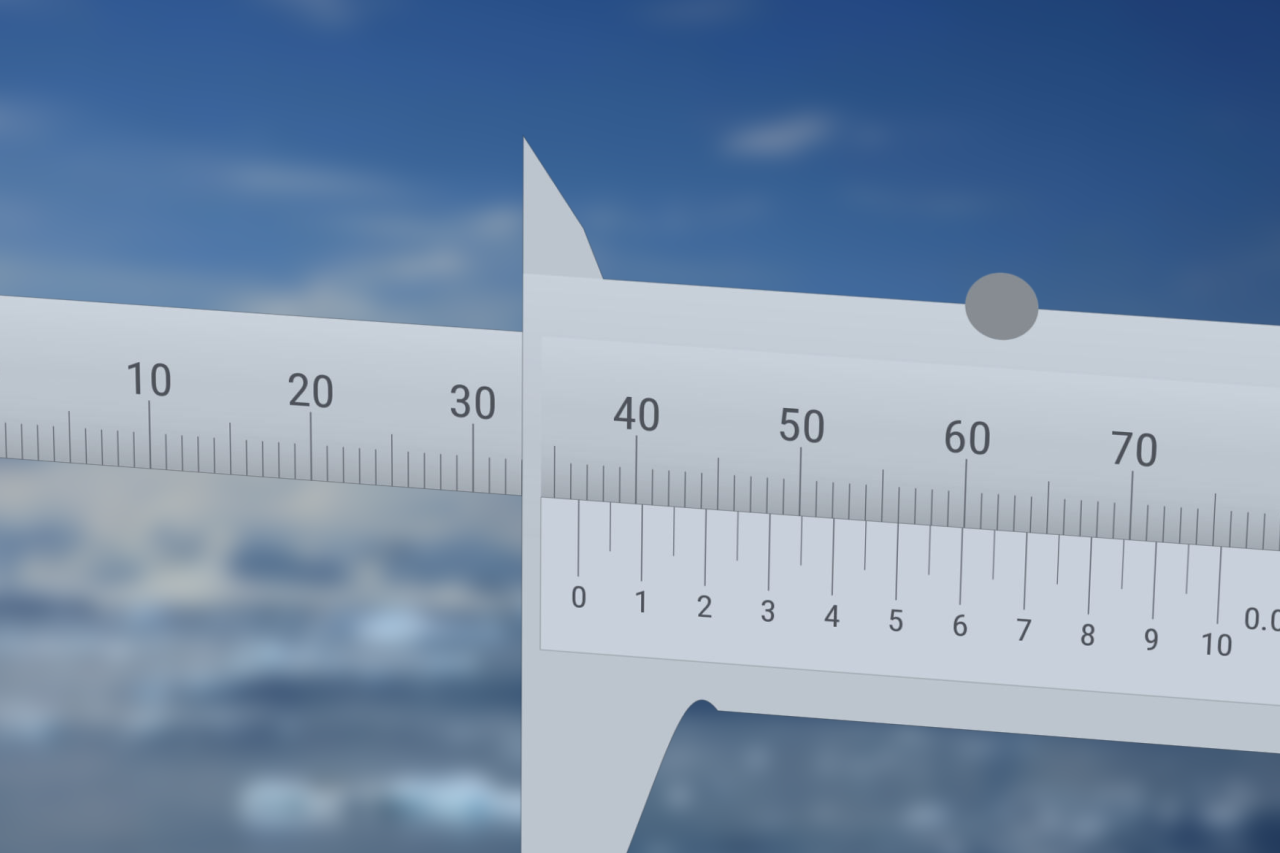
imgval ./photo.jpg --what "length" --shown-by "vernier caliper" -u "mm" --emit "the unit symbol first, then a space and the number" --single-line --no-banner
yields mm 36.5
